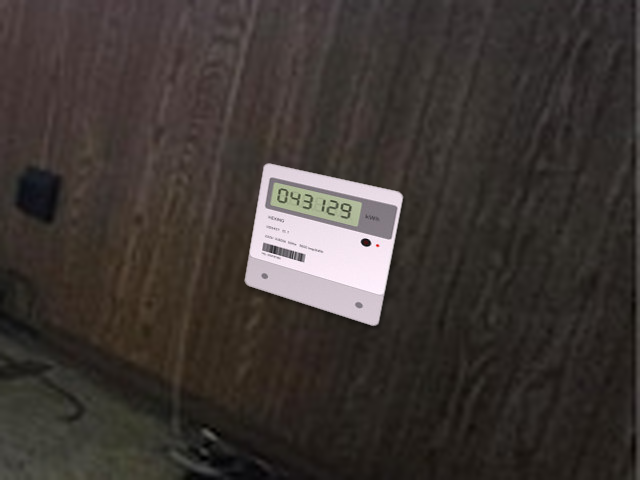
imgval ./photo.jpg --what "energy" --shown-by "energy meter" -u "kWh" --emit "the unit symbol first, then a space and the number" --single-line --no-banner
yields kWh 43129
